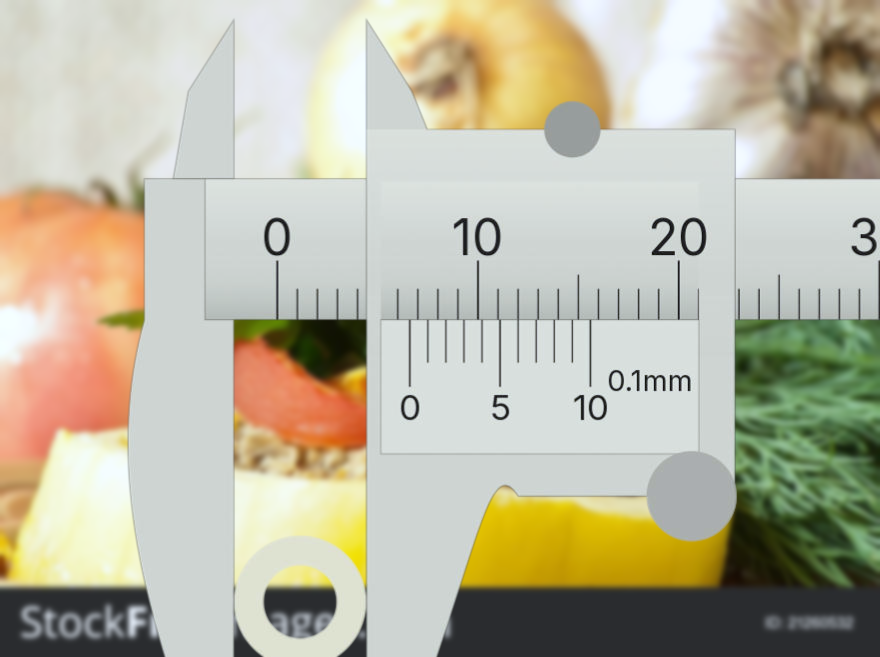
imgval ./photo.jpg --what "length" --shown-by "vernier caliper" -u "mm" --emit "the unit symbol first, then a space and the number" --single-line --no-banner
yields mm 6.6
